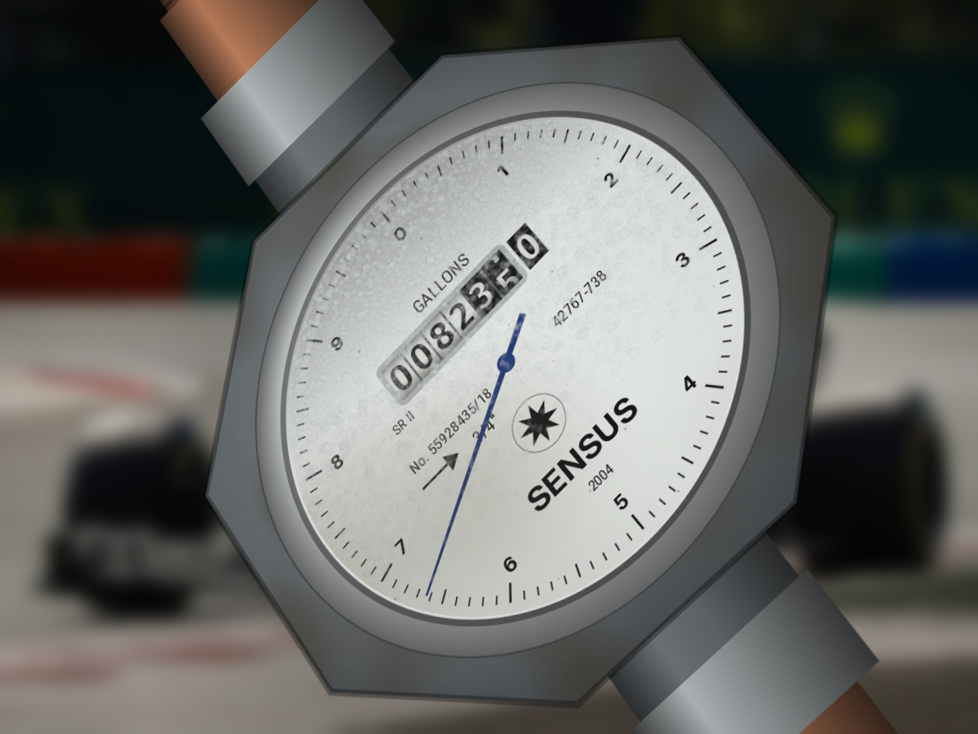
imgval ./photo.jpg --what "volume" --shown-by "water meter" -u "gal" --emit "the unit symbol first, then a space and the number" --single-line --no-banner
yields gal 82346.6
